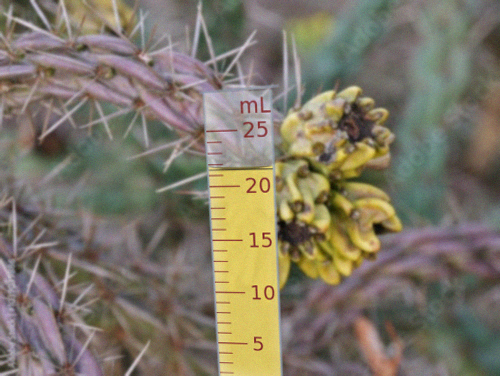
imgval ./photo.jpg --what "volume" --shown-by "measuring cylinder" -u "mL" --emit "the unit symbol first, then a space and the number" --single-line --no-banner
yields mL 21.5
